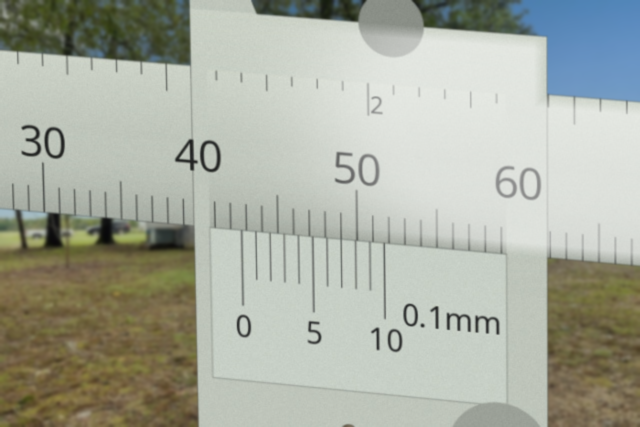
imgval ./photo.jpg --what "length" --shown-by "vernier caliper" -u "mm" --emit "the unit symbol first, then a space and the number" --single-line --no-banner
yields mm 42.7
